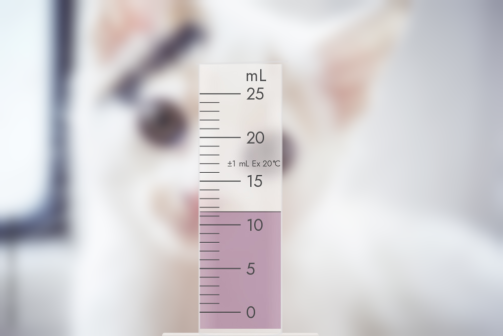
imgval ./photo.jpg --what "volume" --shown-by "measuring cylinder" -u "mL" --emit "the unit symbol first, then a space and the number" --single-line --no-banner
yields mL 11.5
